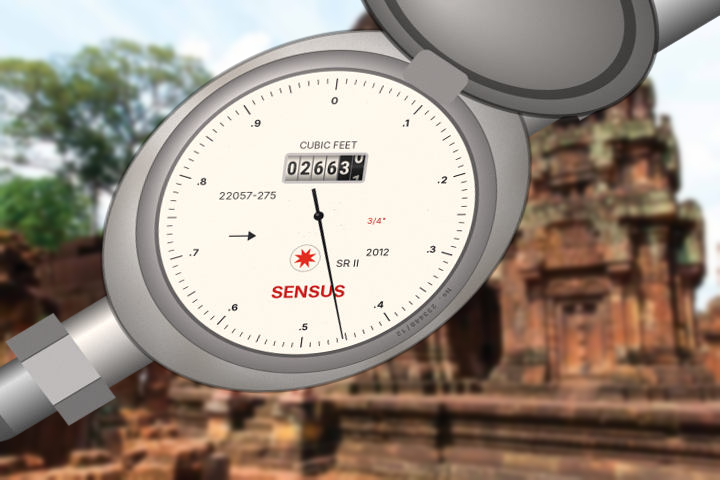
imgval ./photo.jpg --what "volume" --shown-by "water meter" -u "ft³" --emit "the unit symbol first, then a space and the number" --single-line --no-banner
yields ft³ 26630.45
